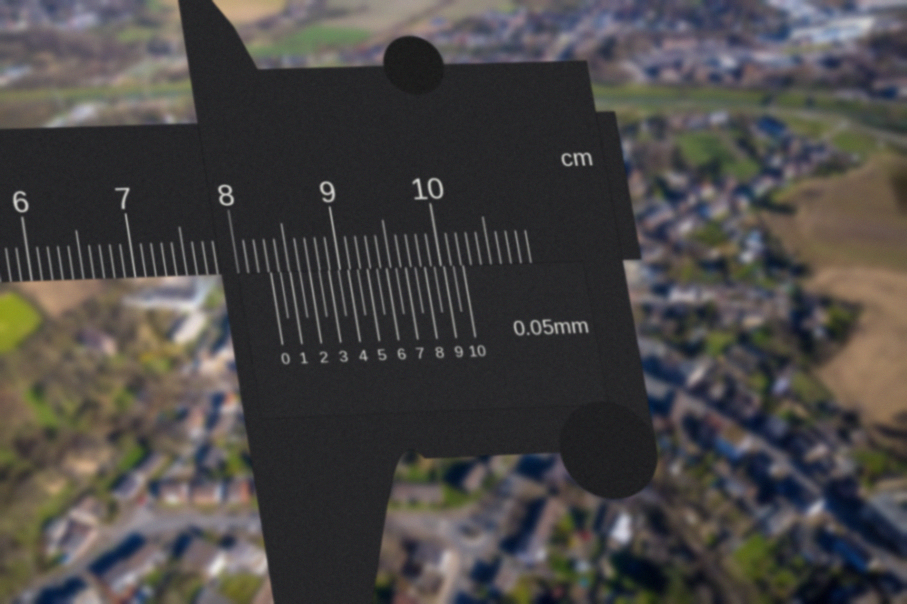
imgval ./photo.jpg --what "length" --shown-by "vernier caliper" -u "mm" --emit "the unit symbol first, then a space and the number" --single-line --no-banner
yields mm 83.2
